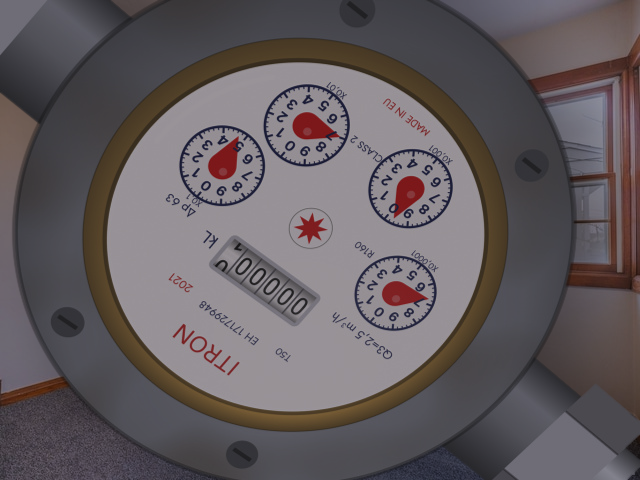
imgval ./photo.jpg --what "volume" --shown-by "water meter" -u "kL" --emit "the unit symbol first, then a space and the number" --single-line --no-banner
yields kL 0.4696
